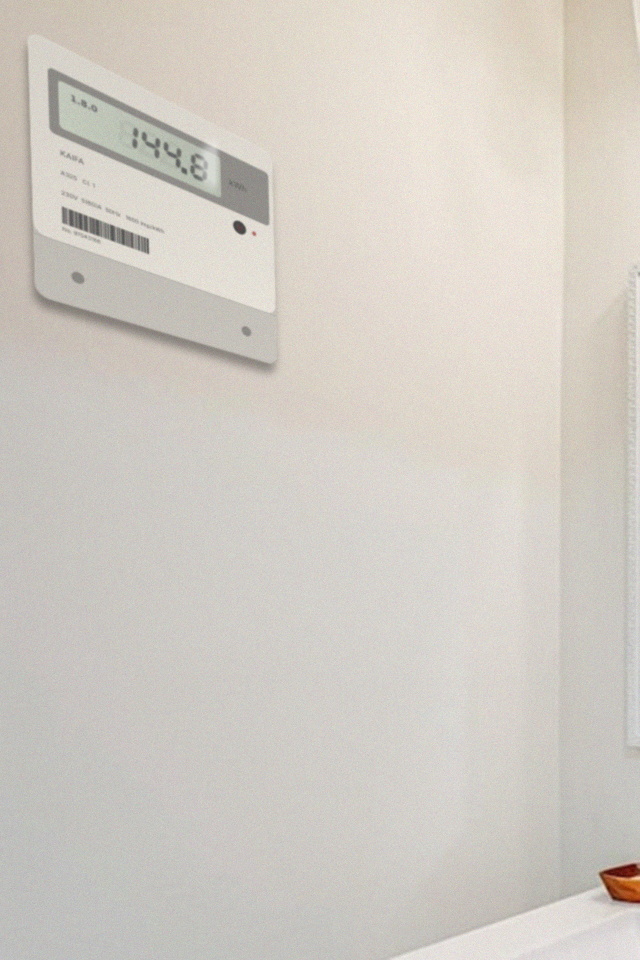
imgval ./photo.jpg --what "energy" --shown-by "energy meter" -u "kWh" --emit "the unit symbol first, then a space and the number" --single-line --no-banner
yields kWh 144.8
